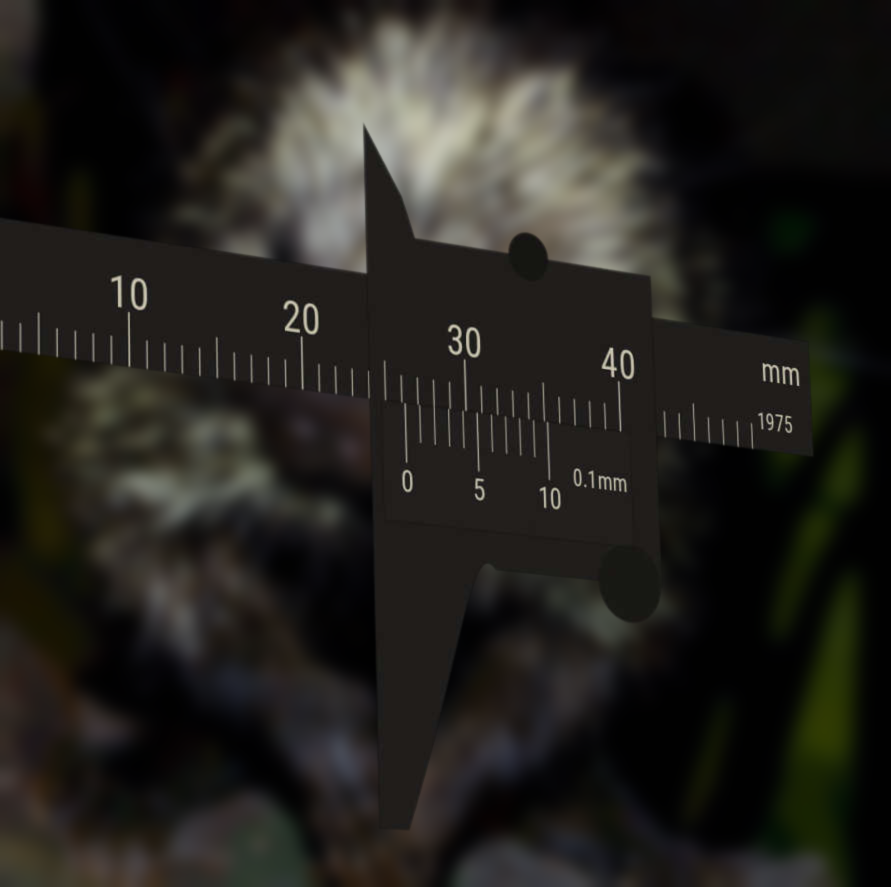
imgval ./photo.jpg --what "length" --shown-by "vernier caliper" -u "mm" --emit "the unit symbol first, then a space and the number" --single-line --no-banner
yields mm 26.2
